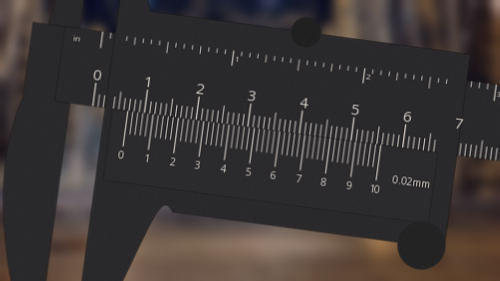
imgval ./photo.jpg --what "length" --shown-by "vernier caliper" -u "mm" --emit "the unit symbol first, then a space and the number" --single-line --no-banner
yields mm 6.8
